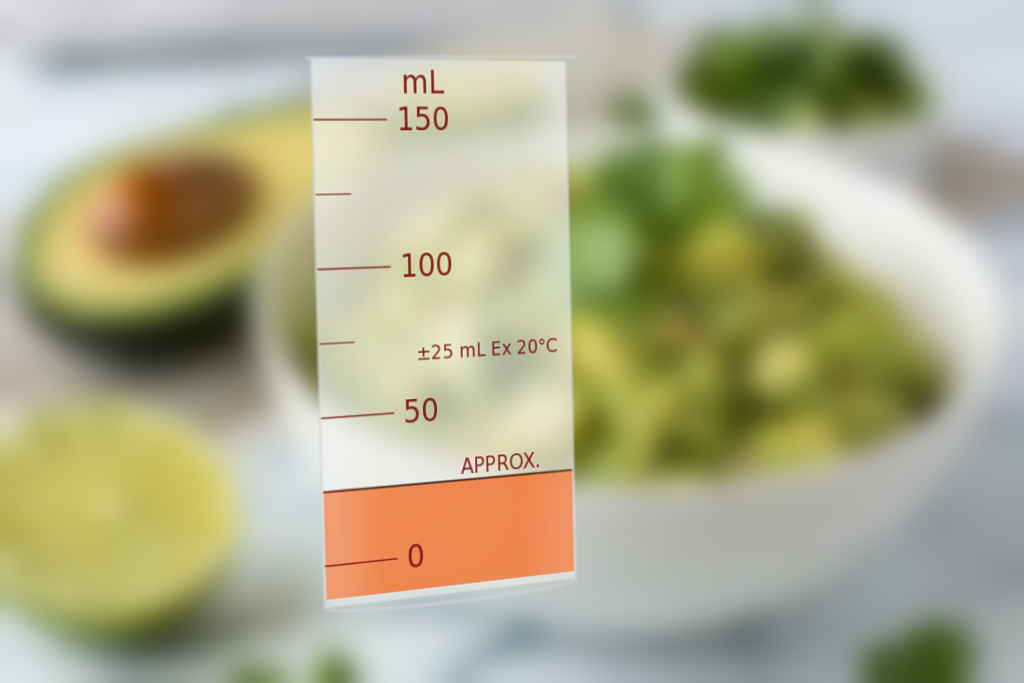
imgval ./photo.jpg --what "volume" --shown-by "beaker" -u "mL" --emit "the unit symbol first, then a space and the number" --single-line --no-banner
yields mL 25
